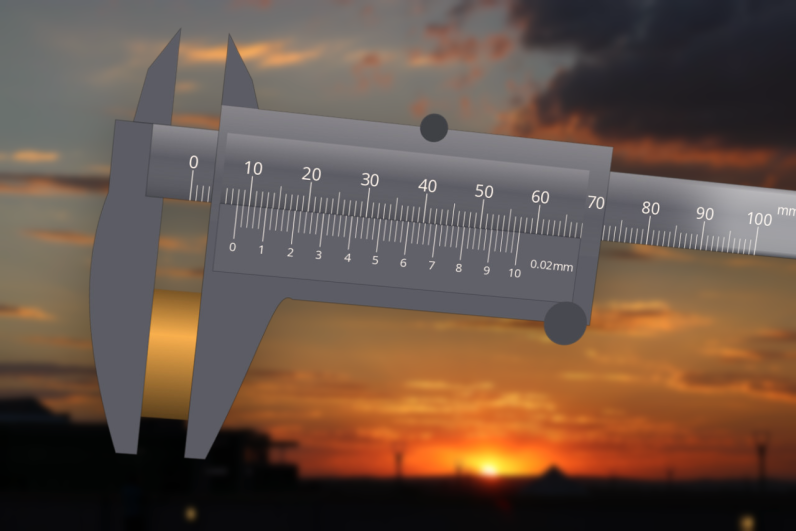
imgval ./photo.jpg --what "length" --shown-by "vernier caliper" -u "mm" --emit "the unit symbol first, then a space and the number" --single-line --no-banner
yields mm 8.0
